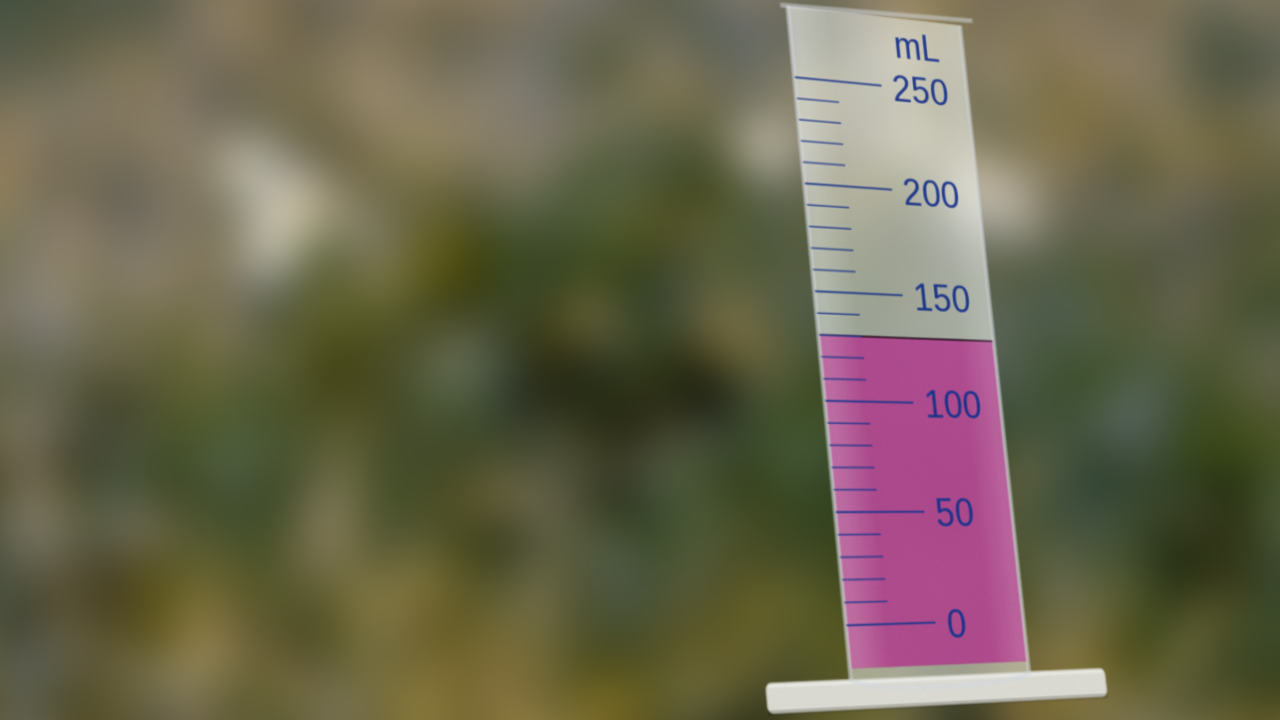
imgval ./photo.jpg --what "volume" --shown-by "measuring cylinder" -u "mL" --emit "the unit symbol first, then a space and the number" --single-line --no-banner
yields mL 130
